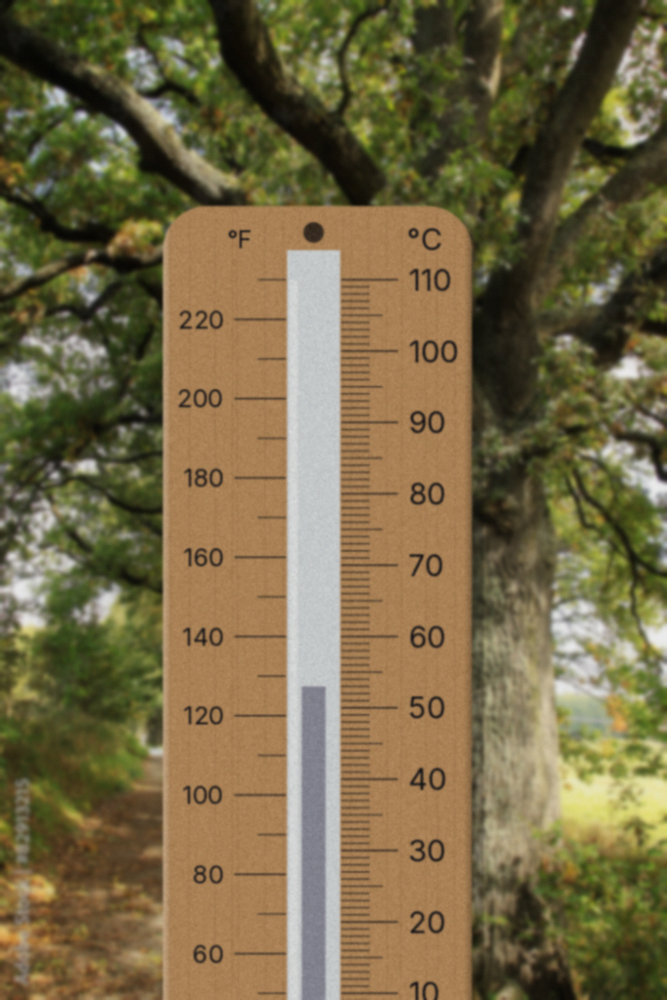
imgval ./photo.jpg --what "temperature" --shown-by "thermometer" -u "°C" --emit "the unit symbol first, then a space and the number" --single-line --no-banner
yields °C 53
